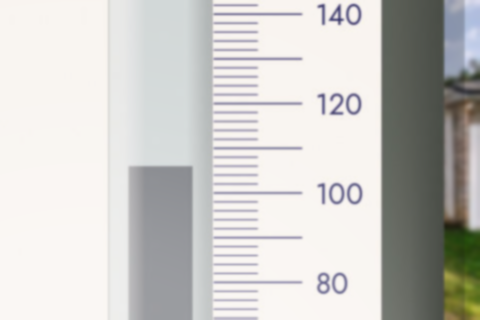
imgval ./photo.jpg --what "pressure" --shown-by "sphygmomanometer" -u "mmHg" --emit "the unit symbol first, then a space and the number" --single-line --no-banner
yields mmHg 106
